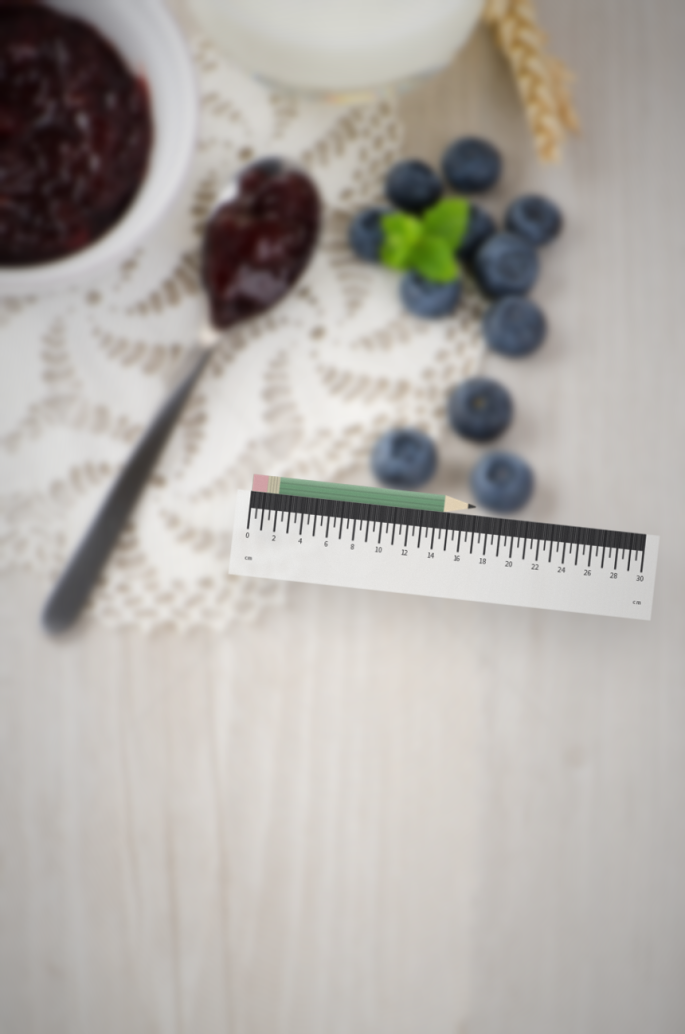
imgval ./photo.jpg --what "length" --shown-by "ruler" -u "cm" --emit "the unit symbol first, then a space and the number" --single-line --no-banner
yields cm 17
